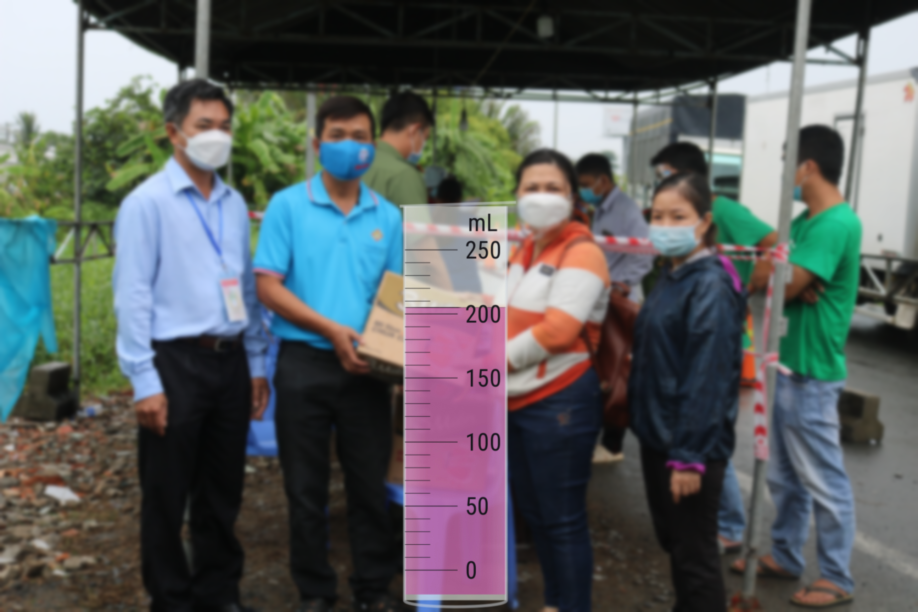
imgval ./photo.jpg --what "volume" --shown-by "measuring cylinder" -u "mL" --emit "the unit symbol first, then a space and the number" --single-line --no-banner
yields mL 205
